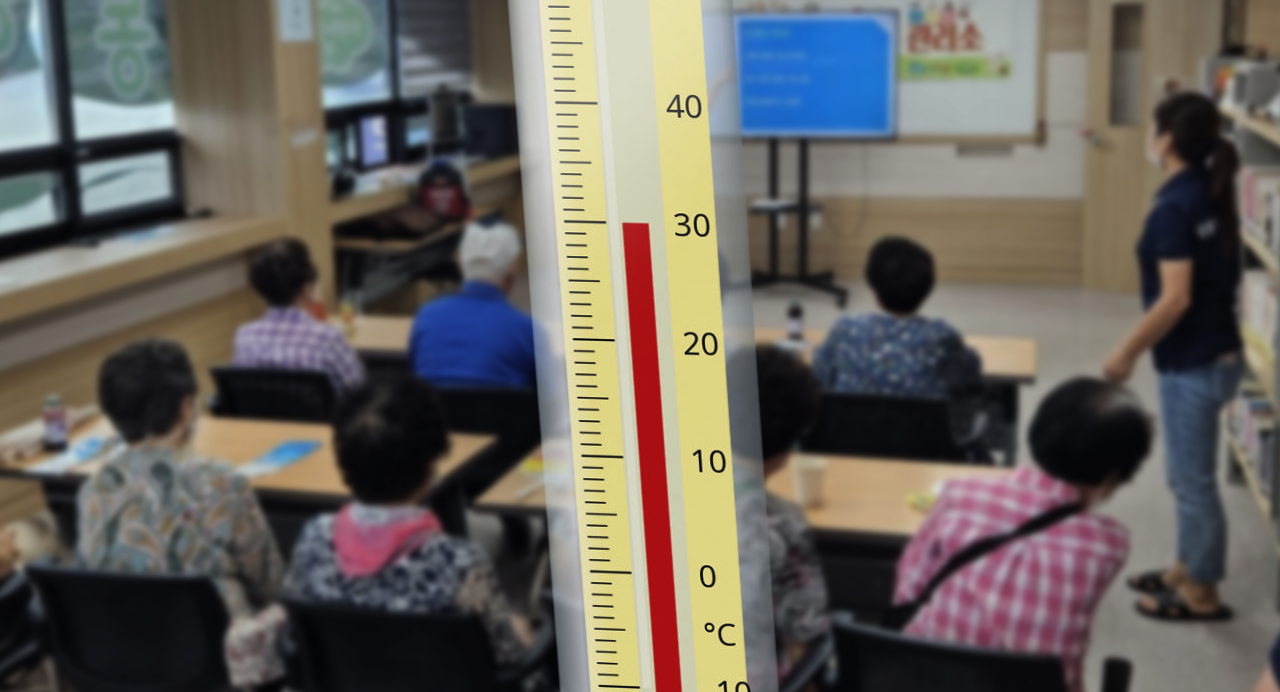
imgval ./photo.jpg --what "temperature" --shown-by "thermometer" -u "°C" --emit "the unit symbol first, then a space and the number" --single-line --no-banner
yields °C 30
